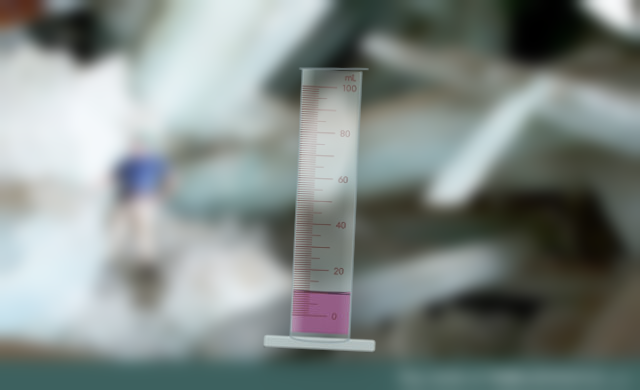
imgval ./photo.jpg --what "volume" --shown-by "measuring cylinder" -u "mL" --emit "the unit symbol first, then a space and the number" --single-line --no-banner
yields mL 10
